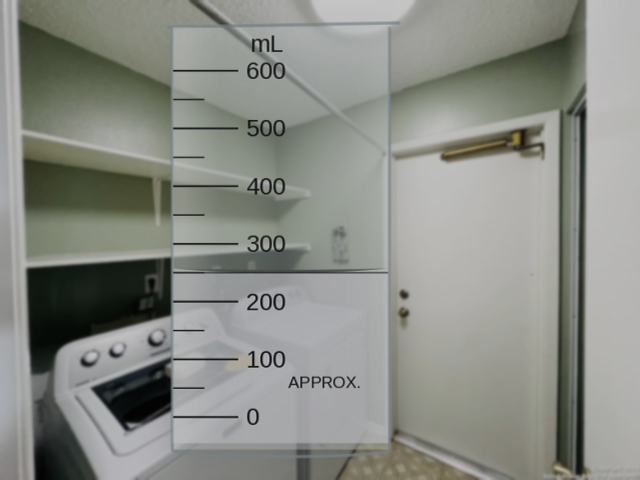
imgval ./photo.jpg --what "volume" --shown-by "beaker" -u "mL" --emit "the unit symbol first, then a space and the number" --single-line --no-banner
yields mL 250
